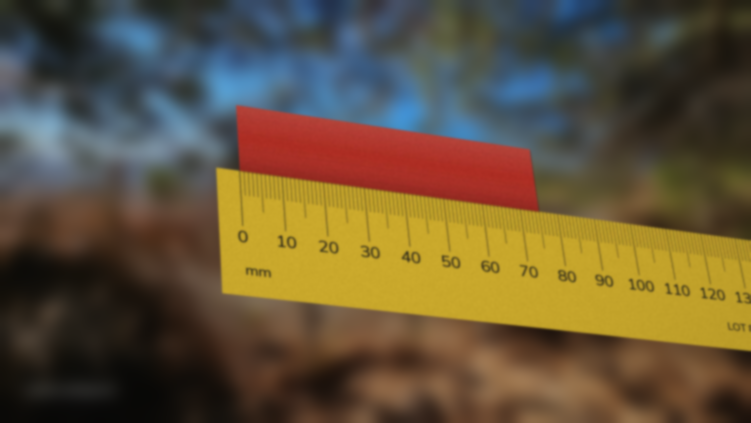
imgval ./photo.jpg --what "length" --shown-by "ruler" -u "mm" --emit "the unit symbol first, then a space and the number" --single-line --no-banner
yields mm 75
